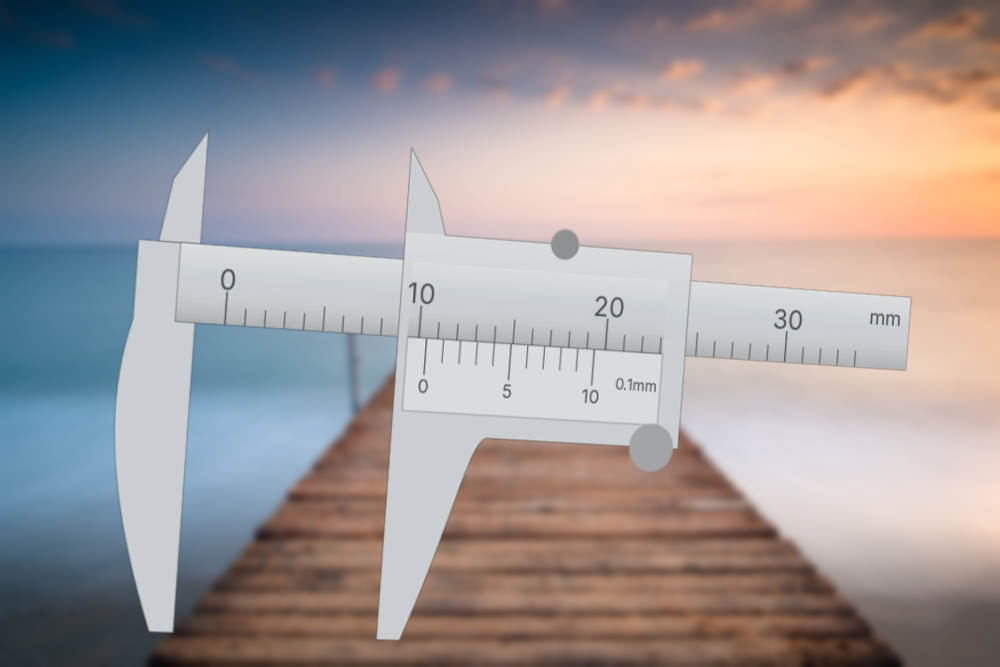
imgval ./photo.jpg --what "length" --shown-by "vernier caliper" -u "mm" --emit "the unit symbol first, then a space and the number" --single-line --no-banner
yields mm 10.4
